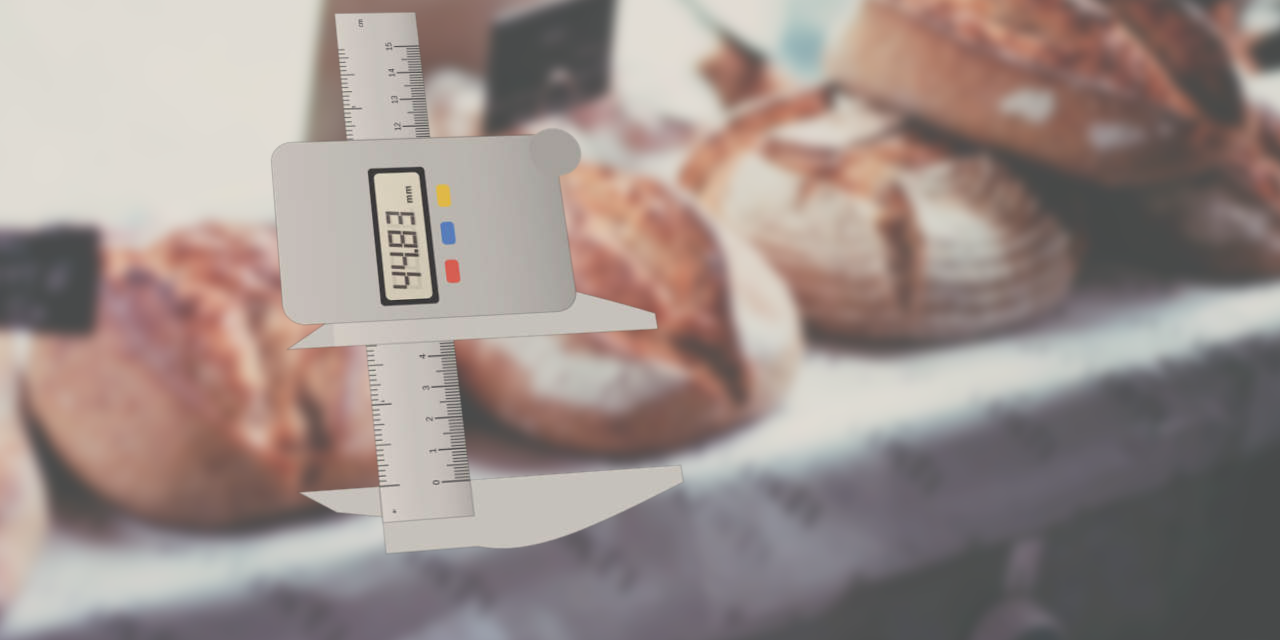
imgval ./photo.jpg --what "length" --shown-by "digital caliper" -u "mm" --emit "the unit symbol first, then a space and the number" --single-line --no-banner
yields mm 44.83
